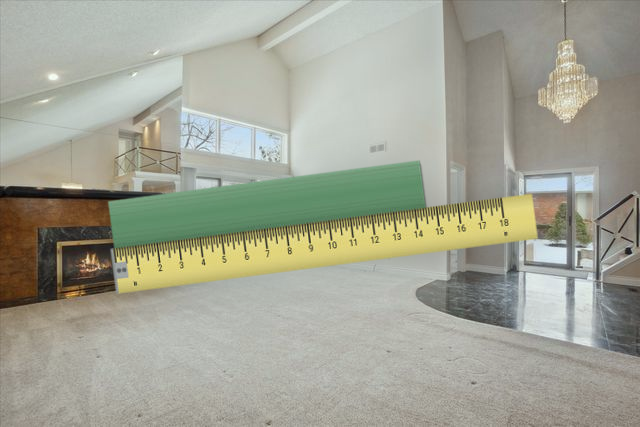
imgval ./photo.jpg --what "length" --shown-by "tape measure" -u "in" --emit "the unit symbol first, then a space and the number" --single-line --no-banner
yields in 14.5
